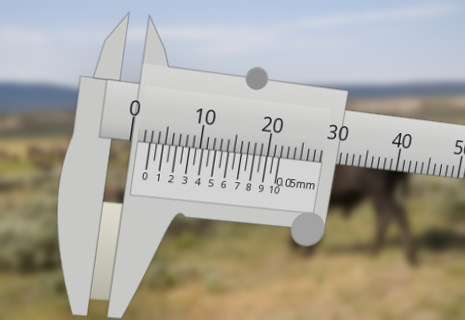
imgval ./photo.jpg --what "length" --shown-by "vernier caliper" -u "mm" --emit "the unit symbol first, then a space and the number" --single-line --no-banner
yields mm 2.8
